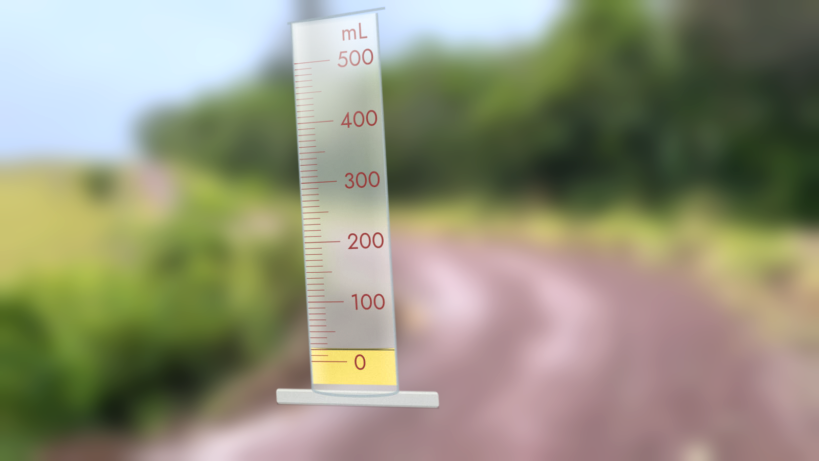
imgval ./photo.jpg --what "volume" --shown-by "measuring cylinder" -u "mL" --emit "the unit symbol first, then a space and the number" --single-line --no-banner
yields mL 20
